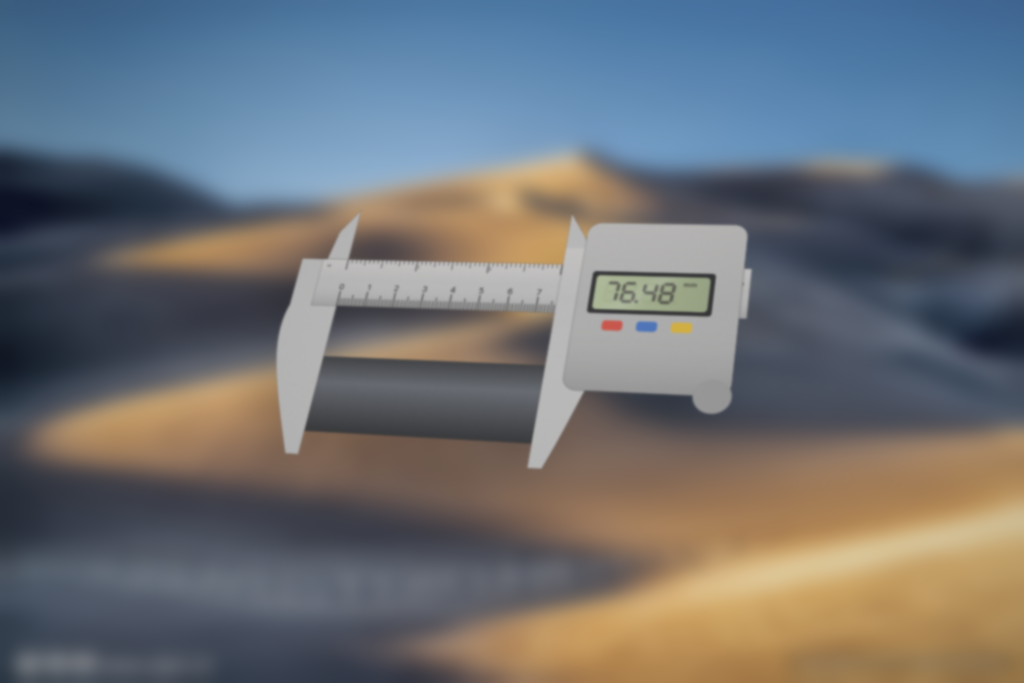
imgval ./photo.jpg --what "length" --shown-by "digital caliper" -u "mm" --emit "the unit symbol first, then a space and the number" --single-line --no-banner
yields mm 76.48
